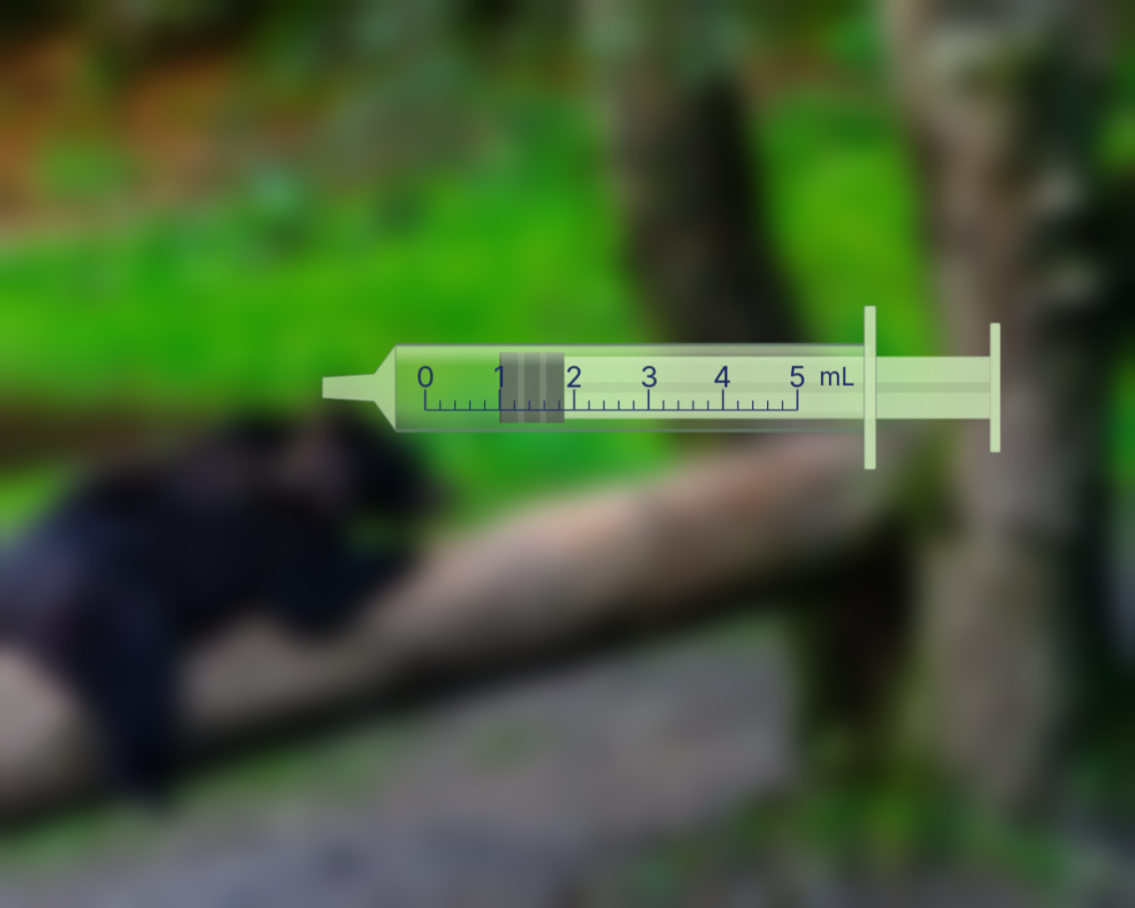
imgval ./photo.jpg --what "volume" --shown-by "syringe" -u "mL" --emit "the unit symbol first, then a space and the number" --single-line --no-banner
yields mL 1
